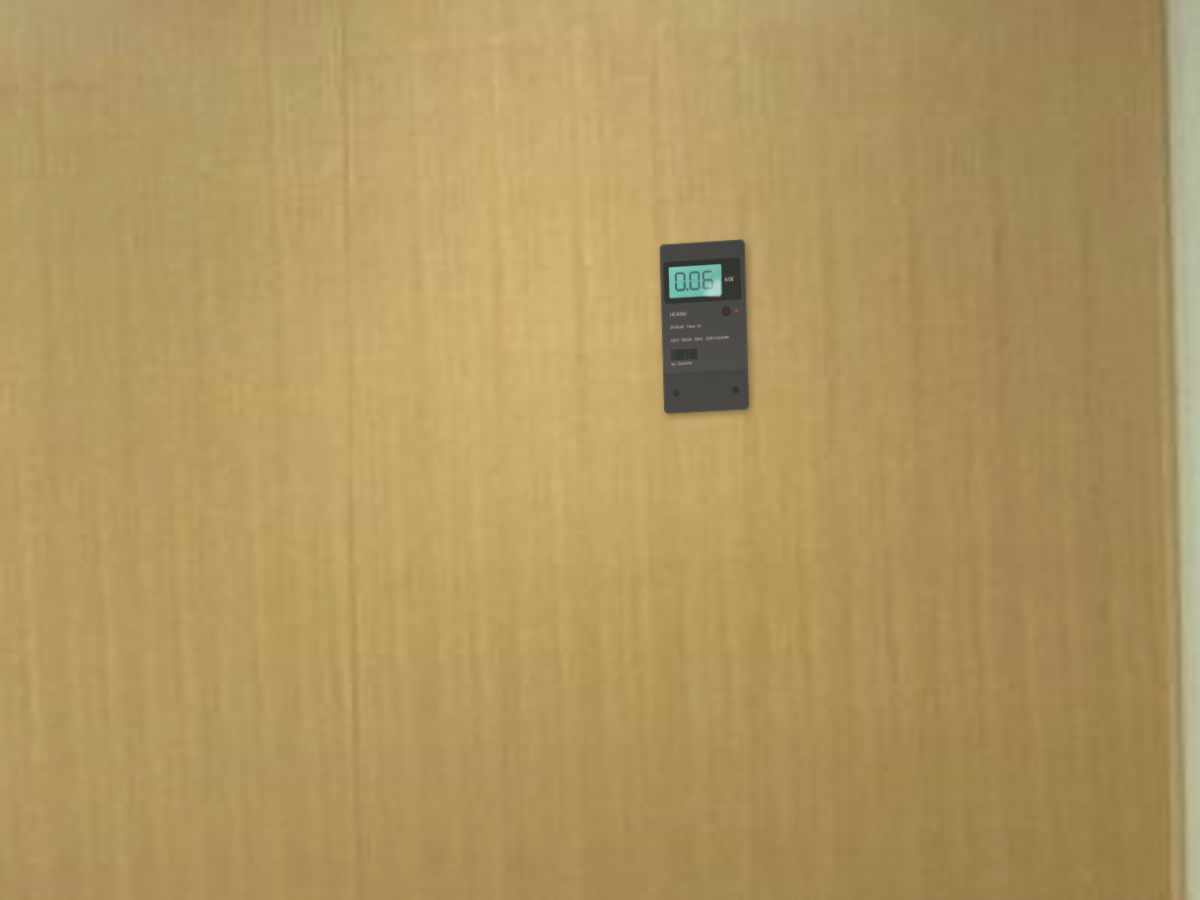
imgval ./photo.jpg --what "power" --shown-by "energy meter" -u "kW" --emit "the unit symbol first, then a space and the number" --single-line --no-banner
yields kW 0.06
